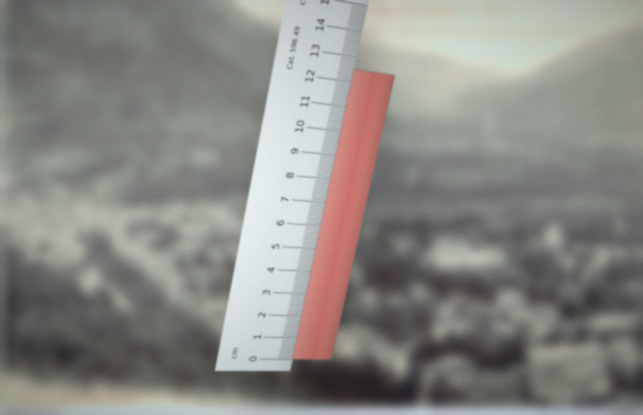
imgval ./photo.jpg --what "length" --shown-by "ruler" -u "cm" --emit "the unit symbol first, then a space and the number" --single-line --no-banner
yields cm 12.5
